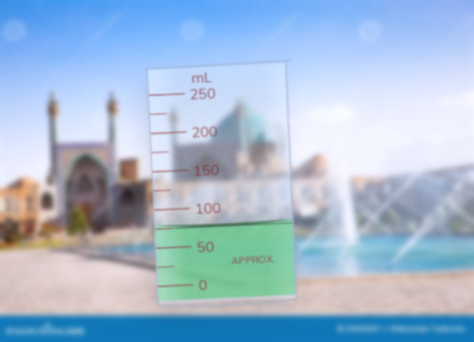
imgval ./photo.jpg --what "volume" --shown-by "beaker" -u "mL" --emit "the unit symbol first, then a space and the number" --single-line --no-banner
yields mL 75
